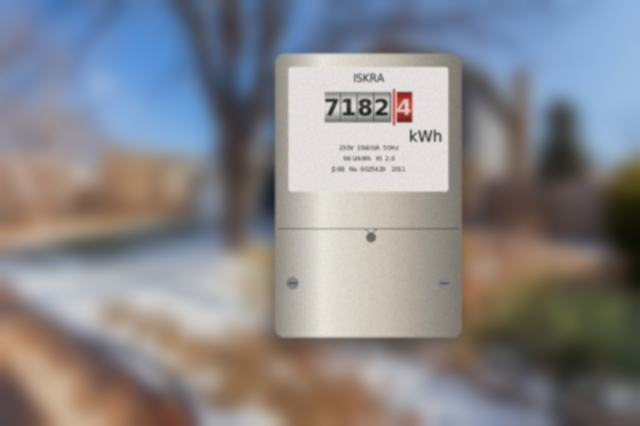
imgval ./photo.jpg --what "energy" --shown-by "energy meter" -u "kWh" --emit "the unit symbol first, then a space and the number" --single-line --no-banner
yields kWh 7182.4
